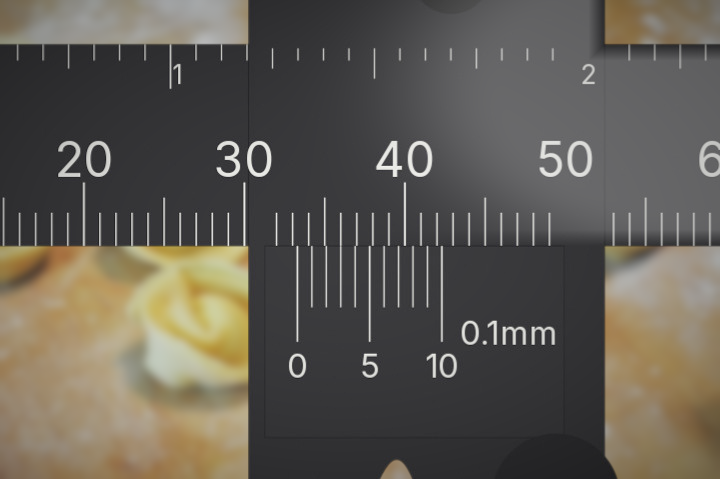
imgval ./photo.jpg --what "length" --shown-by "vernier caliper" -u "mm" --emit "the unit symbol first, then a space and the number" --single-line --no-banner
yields mm 33.3
